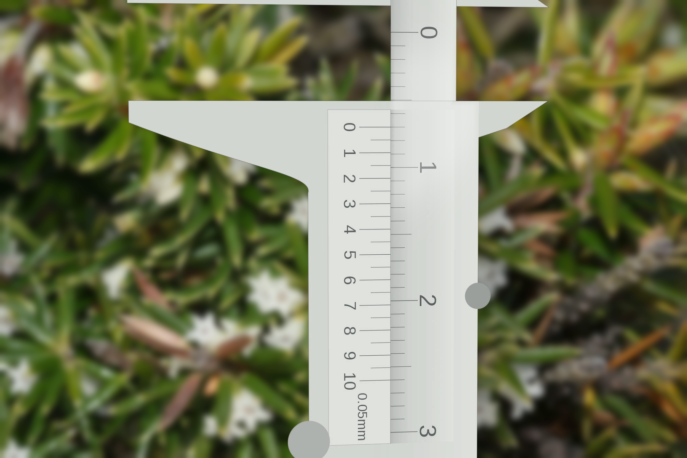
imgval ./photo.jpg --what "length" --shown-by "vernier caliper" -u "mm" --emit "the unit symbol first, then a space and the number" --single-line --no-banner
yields mm 7.0
